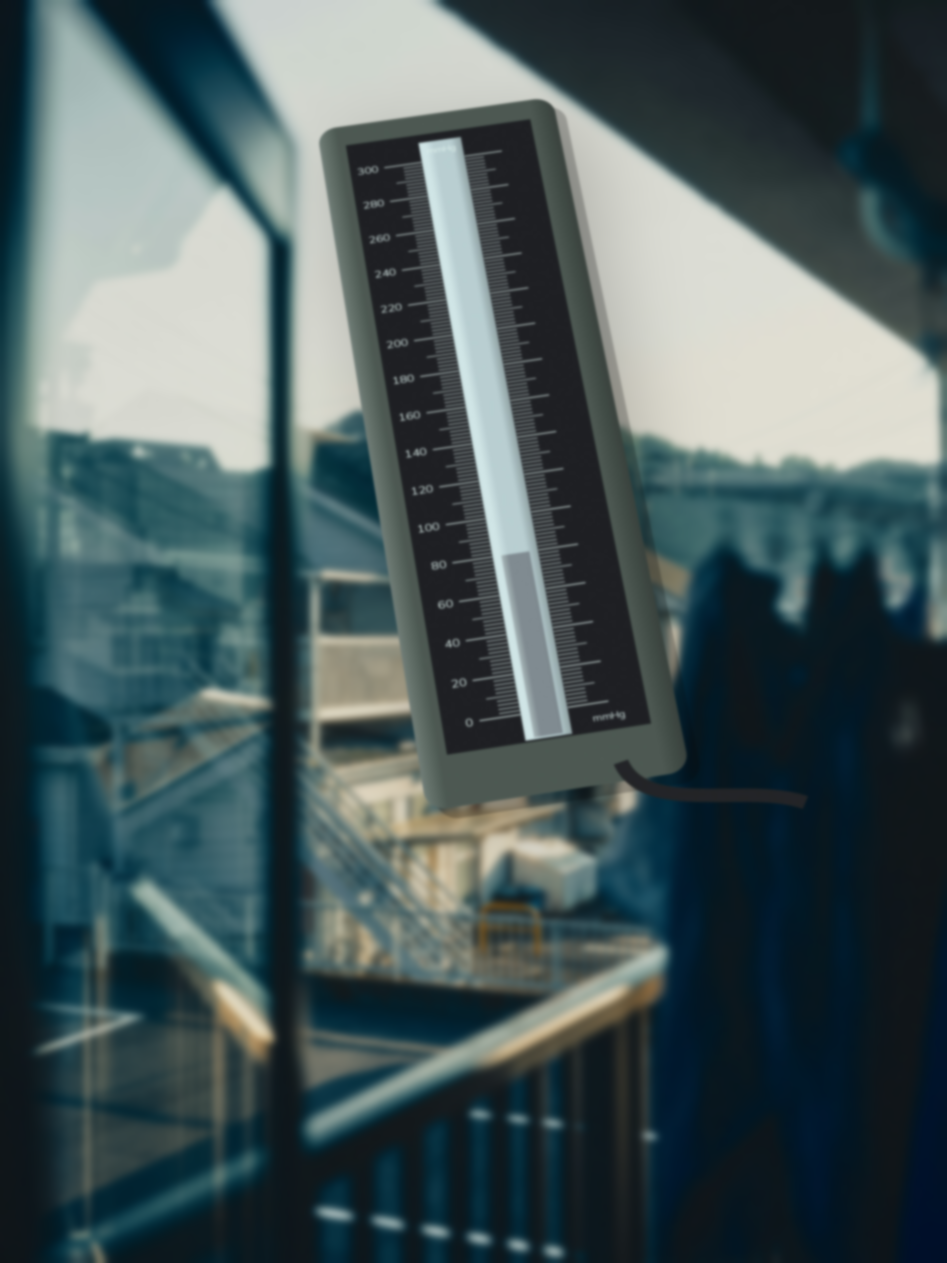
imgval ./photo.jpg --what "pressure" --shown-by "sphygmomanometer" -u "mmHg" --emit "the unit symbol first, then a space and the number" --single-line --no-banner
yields mmHg 80
